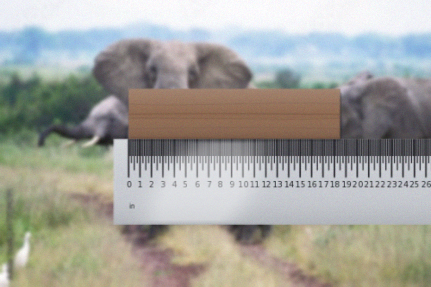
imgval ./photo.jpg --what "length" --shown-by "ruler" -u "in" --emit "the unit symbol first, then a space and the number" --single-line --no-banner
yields in 18.5
